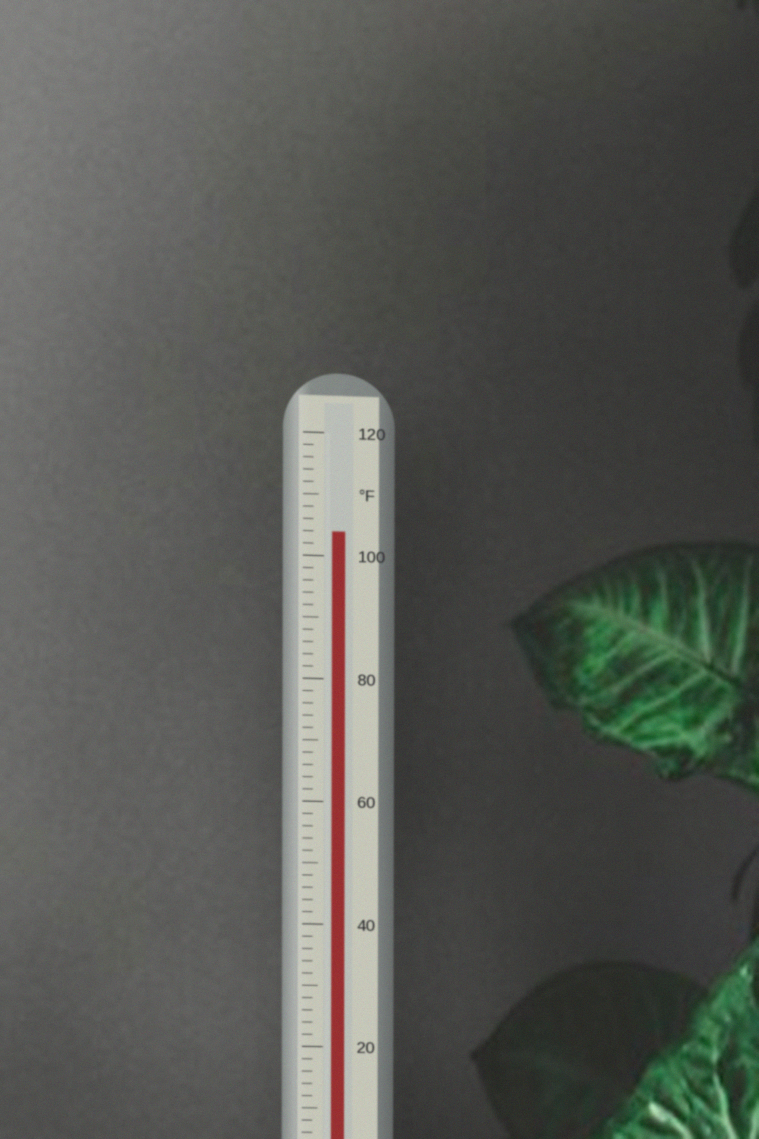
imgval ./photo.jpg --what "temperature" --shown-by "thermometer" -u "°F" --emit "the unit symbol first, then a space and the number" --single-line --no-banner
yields °F 104
